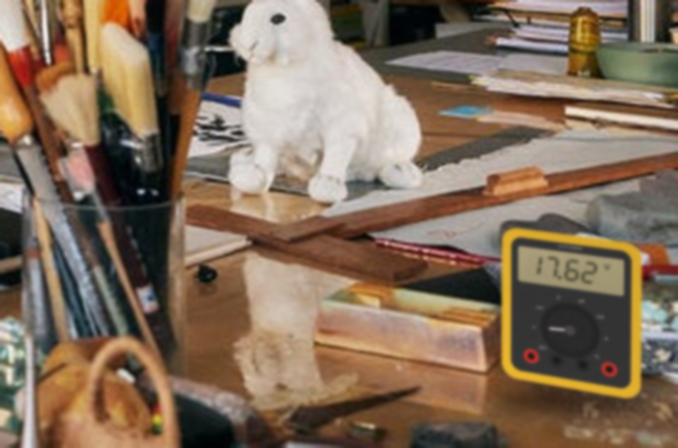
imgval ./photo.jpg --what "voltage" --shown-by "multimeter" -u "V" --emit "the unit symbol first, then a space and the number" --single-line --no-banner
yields V 17.62
